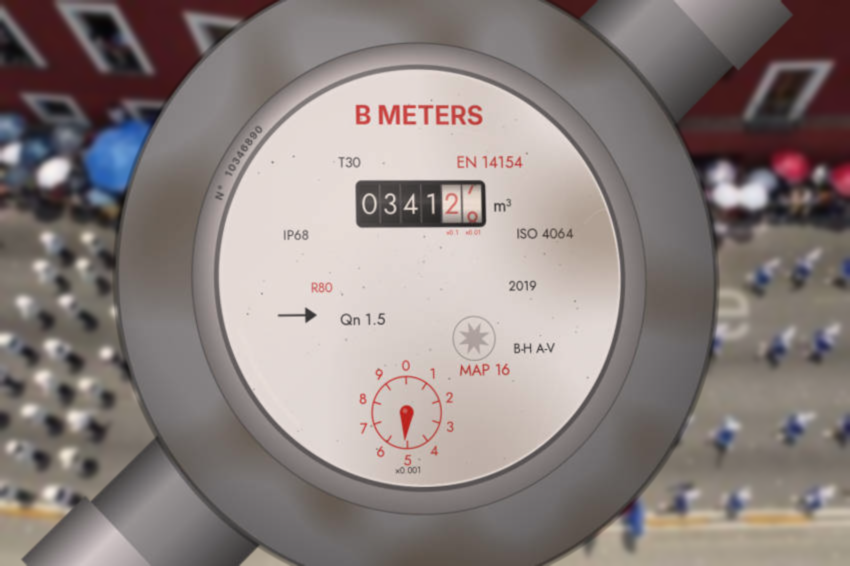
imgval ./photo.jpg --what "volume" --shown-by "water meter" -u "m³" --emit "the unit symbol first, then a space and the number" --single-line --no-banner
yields m³ 341.275
